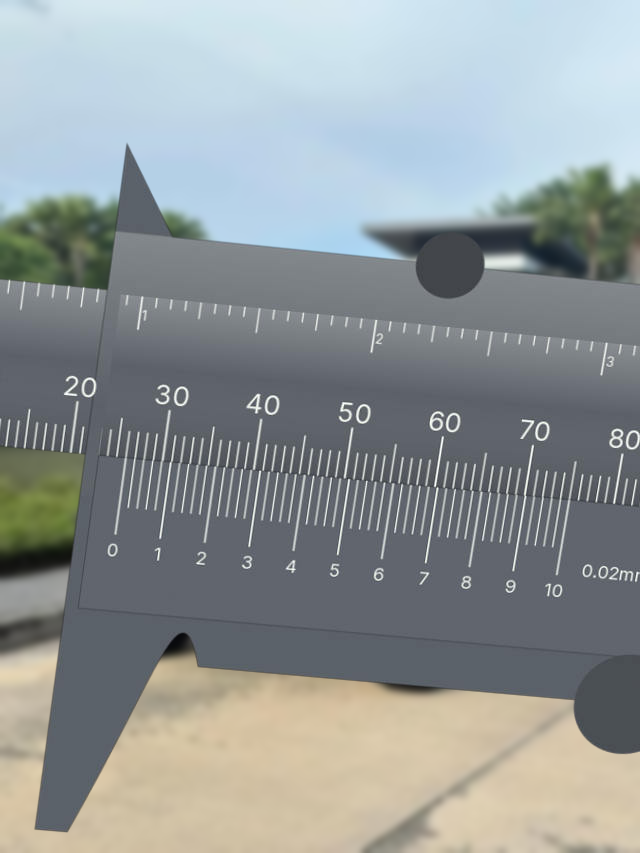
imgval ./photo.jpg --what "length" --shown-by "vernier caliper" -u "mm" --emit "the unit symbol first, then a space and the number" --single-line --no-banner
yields mm 26.0
